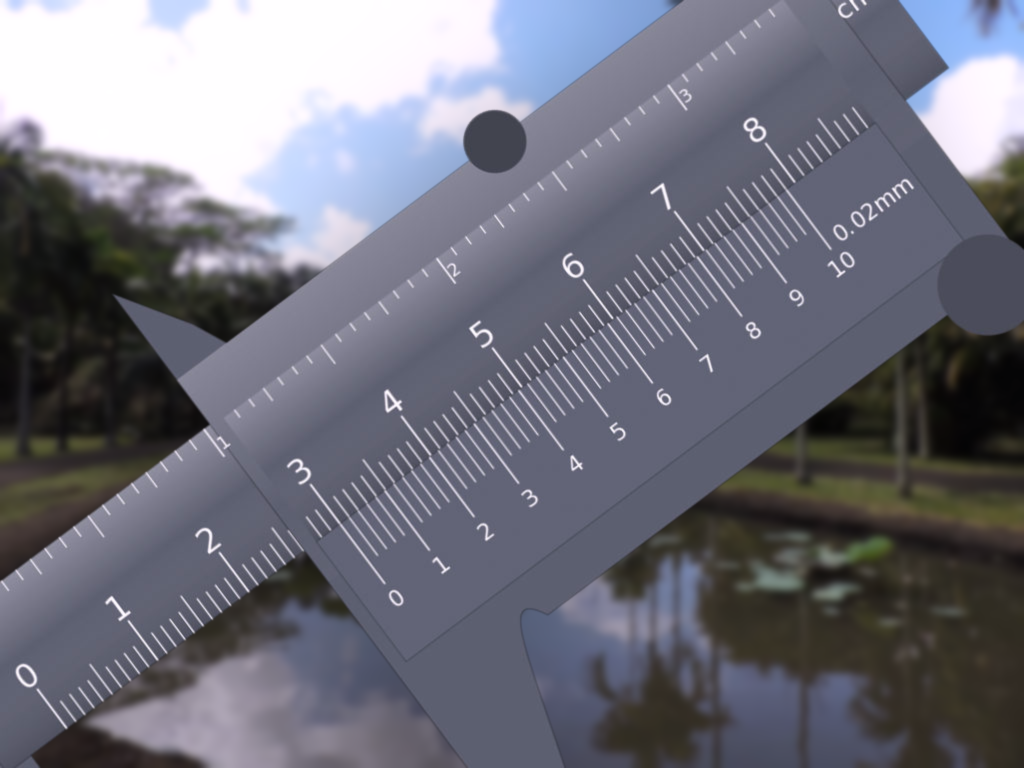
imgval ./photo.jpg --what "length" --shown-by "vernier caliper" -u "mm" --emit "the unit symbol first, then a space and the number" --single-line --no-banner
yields mm 30.0
